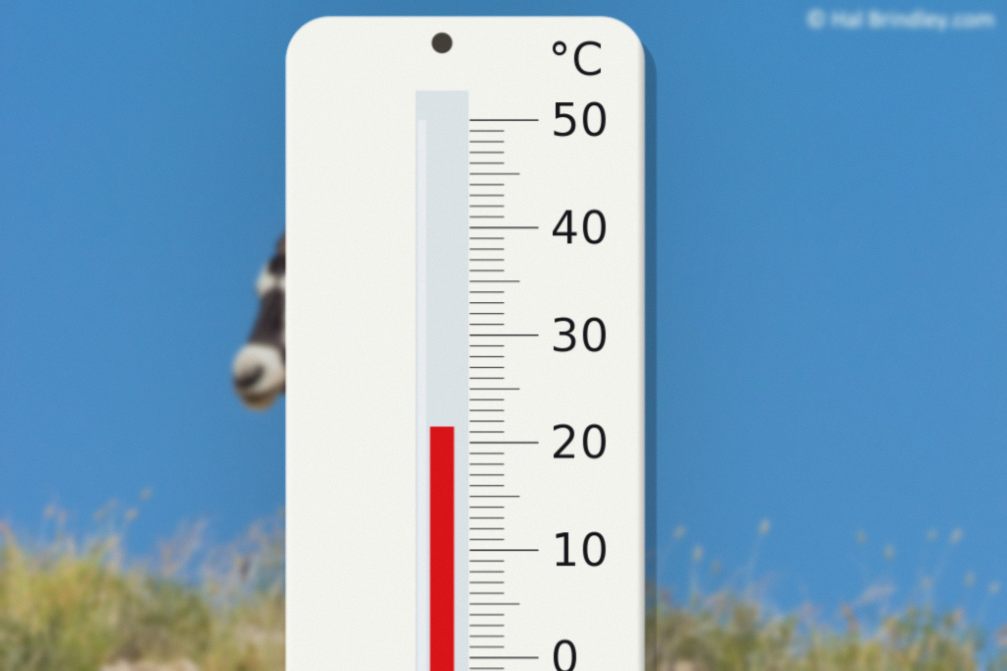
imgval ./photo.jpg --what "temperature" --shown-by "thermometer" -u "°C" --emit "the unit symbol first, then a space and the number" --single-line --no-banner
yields °C 21.5
